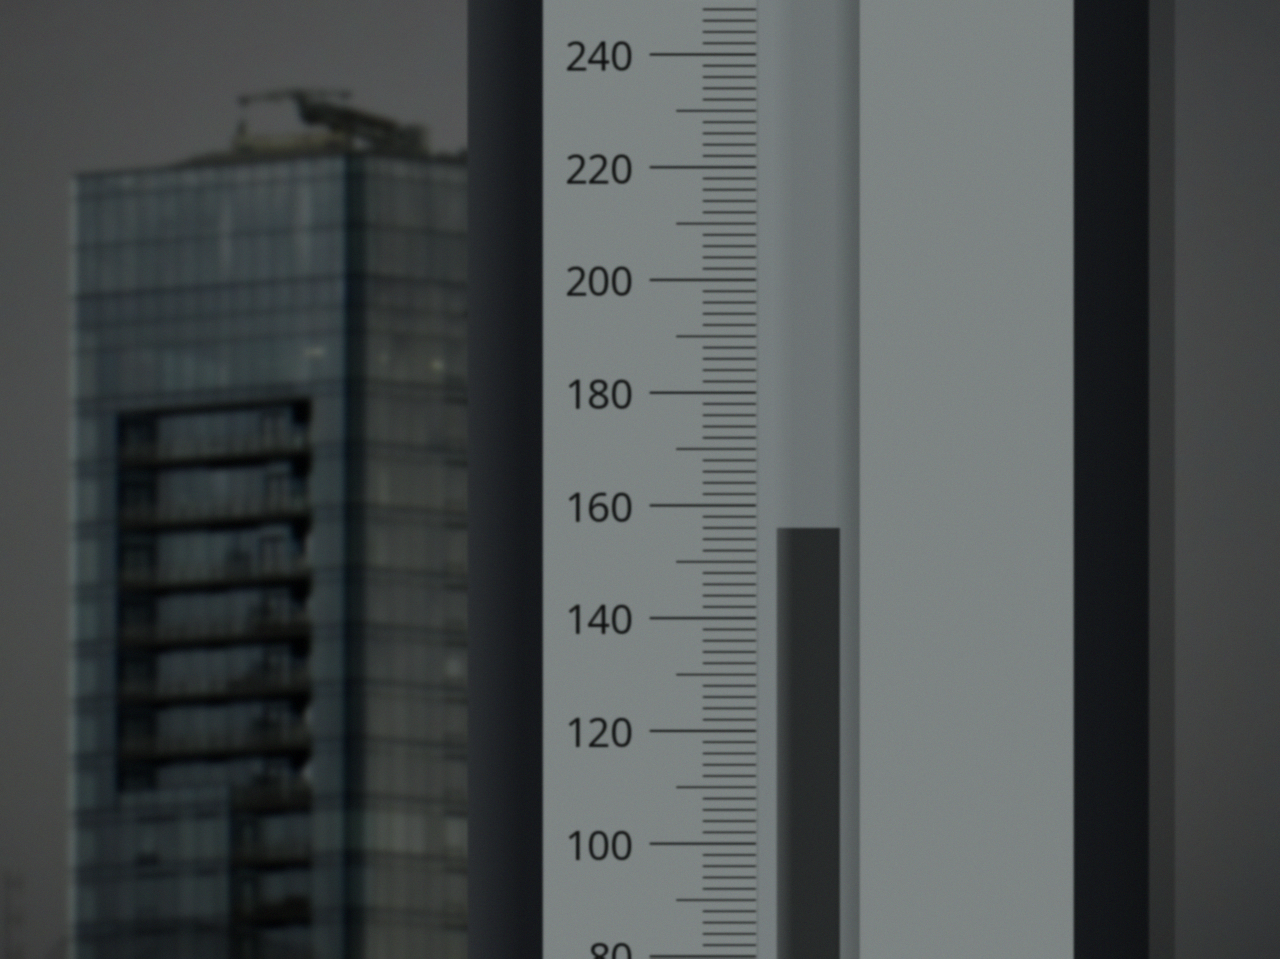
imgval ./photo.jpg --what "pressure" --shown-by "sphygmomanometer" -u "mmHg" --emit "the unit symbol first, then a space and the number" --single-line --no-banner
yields mmHg 156
